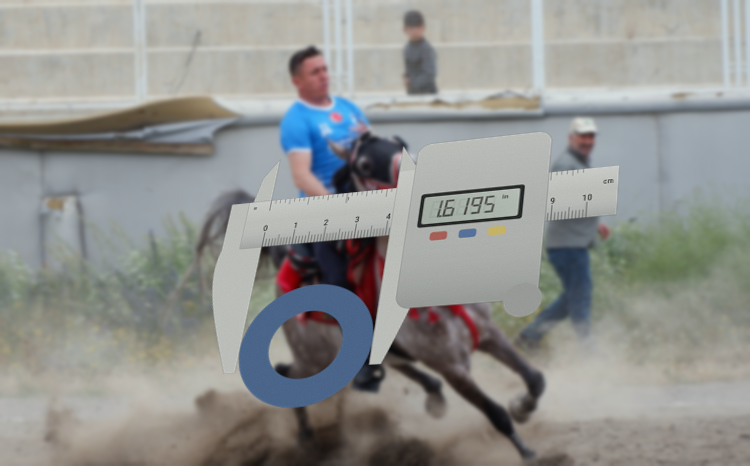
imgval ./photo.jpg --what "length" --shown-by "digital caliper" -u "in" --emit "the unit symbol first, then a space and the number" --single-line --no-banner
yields in 1.6195
